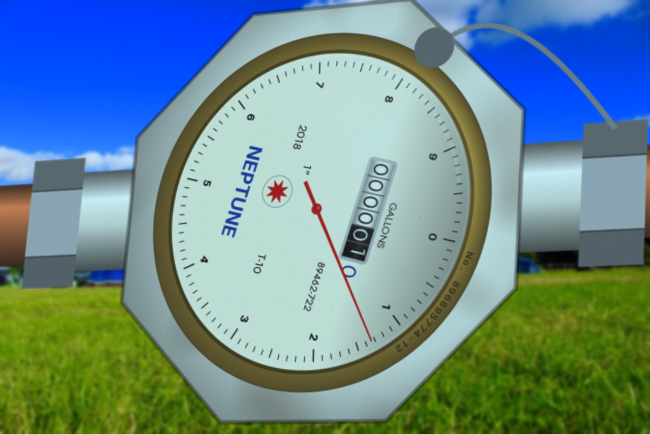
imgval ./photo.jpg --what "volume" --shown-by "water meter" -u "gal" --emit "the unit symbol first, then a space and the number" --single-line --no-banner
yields gal 11.3
